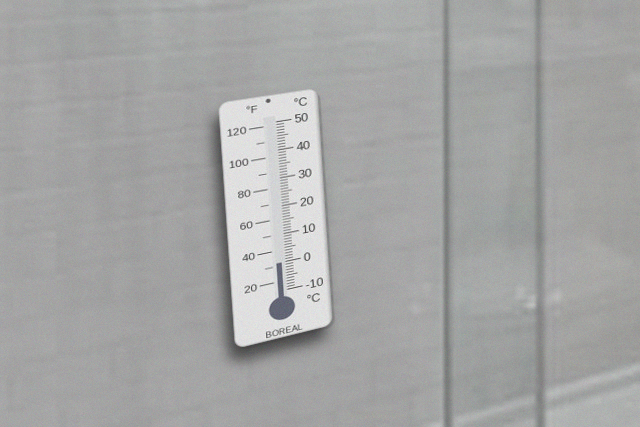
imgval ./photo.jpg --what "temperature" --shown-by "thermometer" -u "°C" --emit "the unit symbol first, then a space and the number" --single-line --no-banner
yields °C 0
